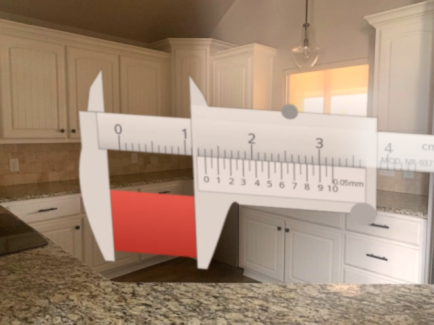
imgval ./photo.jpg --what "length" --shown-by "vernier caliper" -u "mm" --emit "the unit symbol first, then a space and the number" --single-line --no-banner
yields mm 13.0
